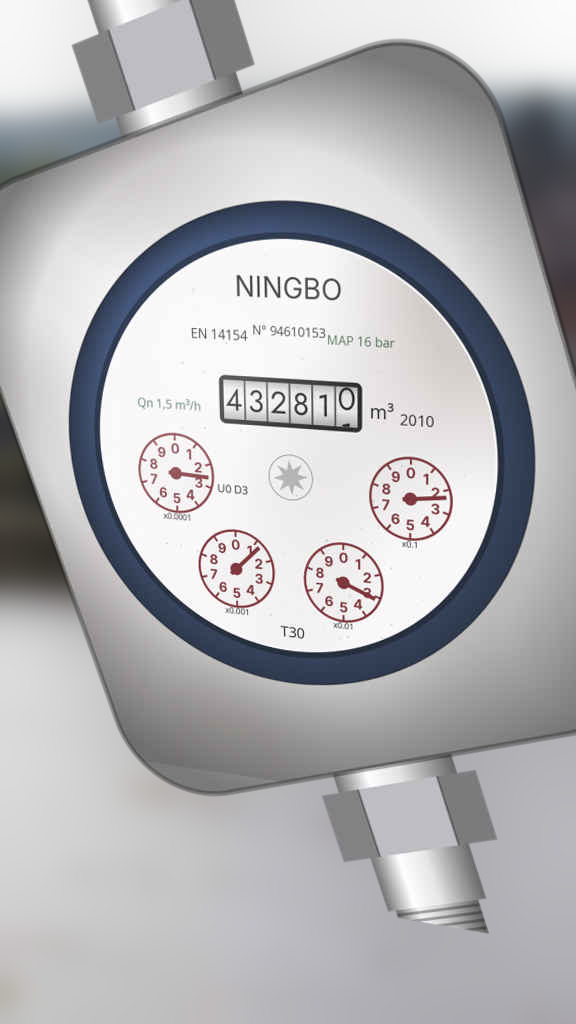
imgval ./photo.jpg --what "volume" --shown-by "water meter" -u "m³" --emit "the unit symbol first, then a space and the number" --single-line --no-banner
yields m³ 432810.2312
